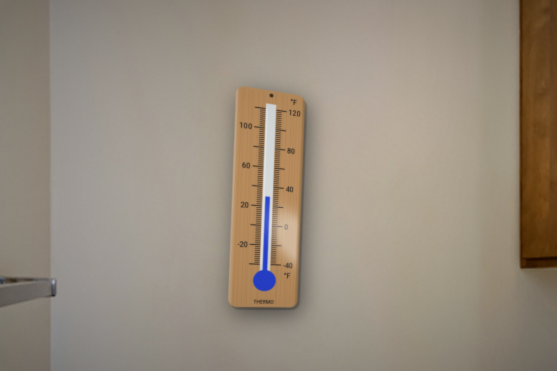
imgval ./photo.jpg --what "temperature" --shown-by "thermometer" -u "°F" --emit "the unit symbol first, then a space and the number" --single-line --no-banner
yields °F 30
